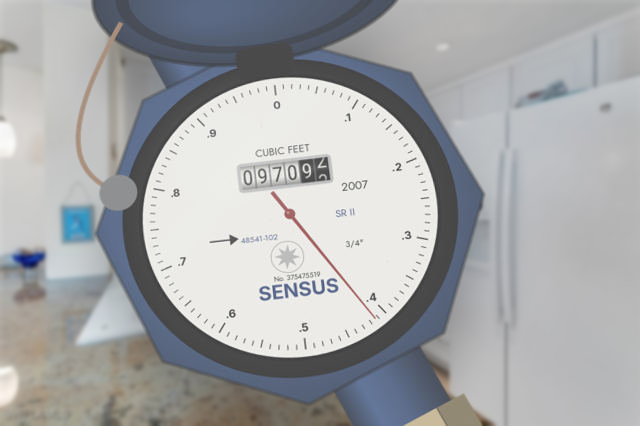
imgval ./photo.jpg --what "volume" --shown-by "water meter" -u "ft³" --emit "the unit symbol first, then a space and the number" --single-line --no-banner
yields ft³ 97092.41
